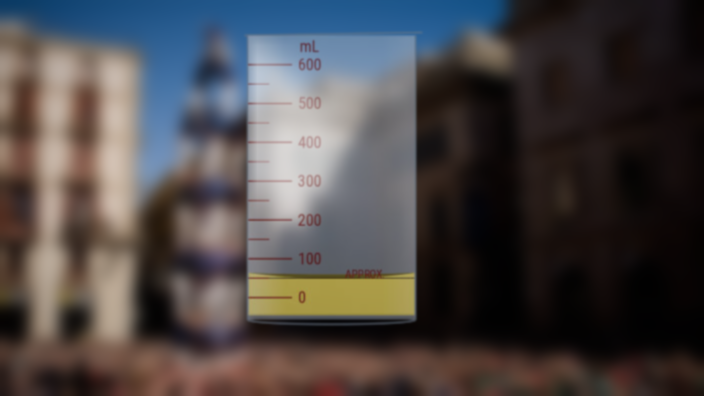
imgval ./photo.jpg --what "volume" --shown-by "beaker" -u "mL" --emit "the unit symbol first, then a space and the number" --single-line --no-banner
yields mL 50
